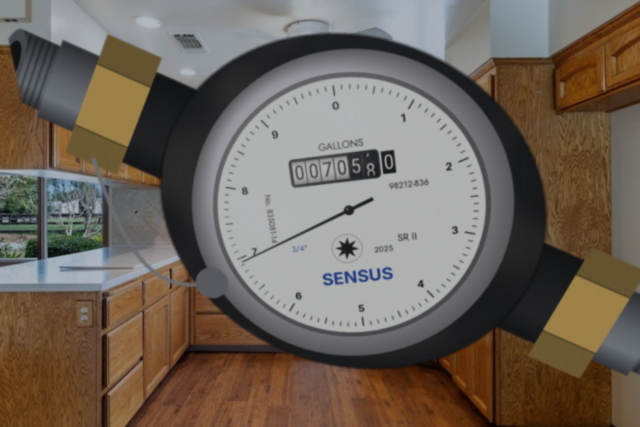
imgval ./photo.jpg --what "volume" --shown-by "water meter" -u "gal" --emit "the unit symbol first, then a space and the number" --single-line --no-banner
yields gal 70576.9
